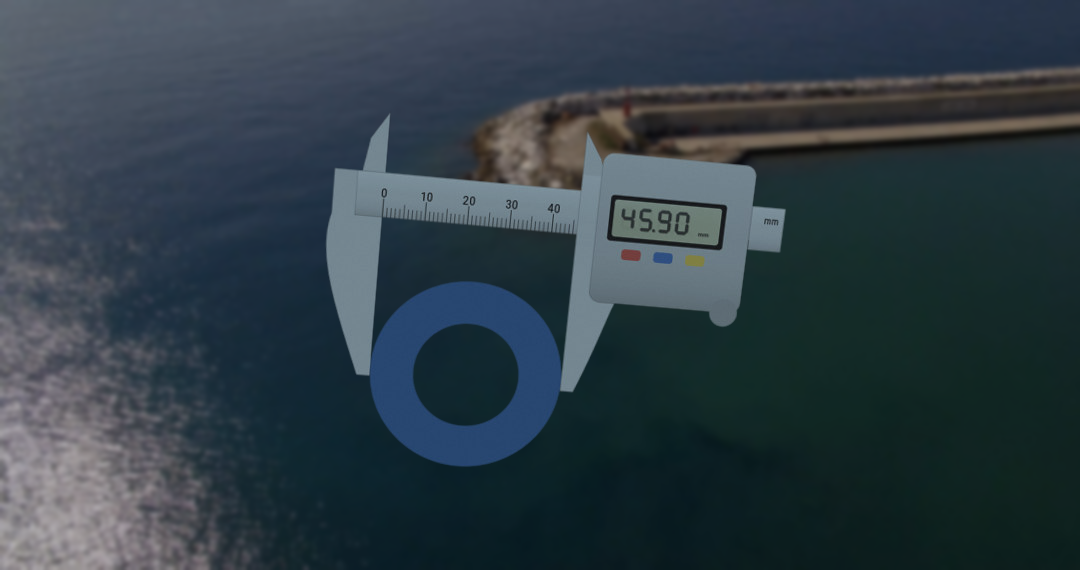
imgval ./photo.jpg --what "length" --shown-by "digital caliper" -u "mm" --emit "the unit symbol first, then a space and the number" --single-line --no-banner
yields mm 45.90
